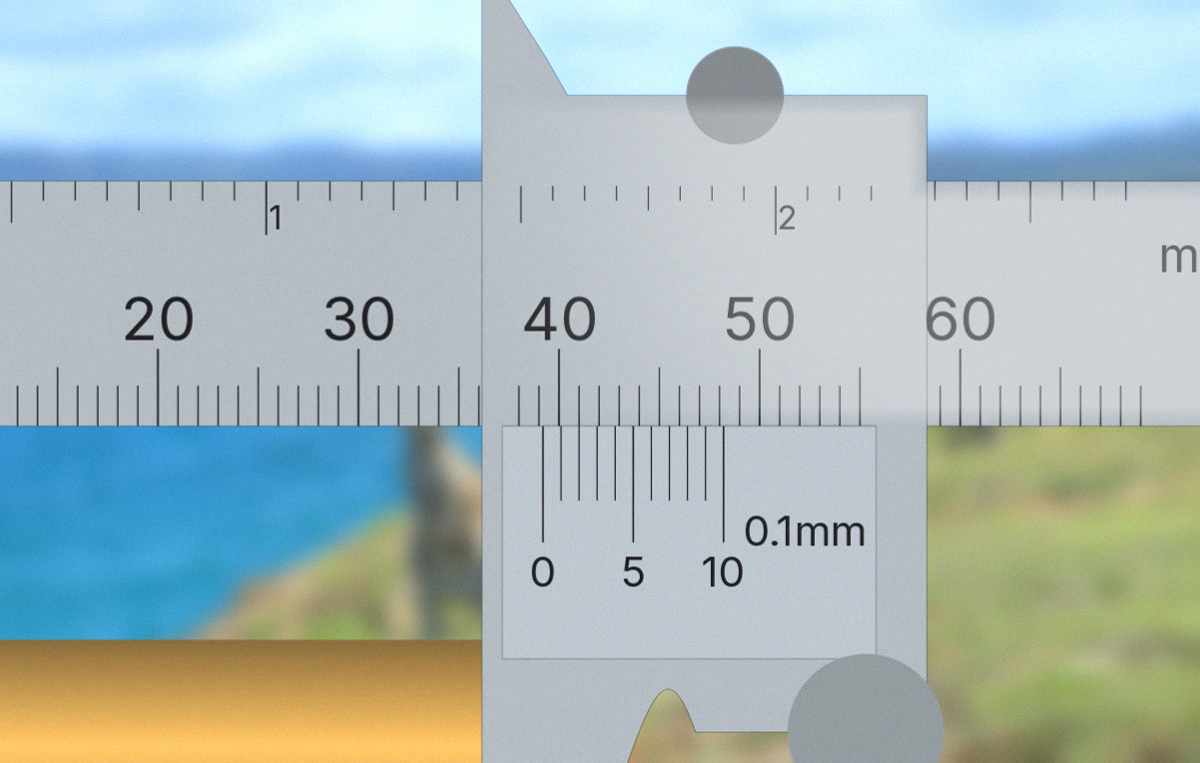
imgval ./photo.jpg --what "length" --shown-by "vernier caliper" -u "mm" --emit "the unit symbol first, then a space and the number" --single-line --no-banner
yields mm 39.2
